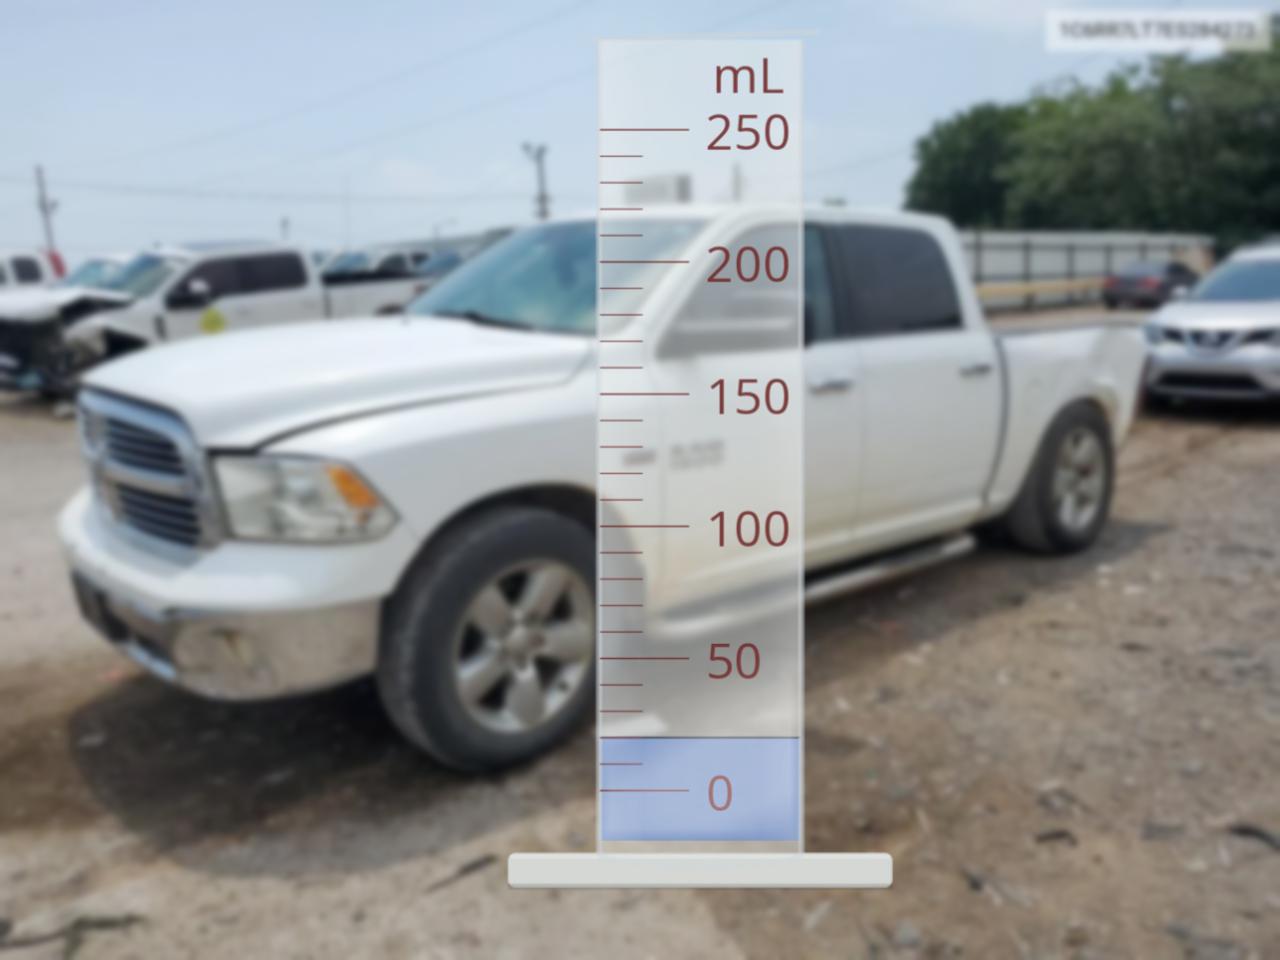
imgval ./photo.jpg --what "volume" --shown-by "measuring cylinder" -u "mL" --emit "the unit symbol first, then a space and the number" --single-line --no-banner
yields mL 20
